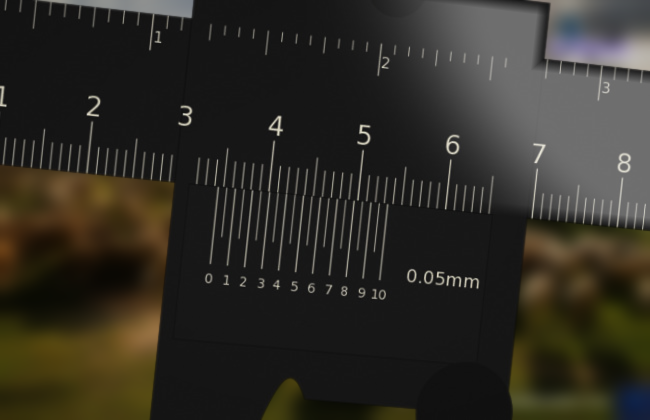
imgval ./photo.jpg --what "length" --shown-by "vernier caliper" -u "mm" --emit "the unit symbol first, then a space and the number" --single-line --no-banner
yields mm 34.4
